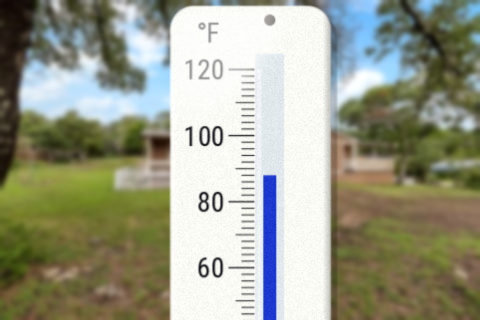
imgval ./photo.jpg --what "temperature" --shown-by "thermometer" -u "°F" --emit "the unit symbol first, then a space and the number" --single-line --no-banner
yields °F 88
